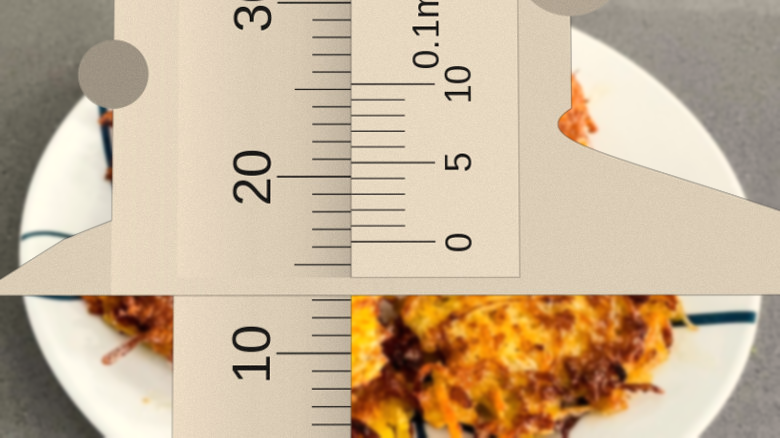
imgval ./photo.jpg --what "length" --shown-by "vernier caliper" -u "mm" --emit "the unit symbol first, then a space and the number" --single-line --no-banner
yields mm 16.3
